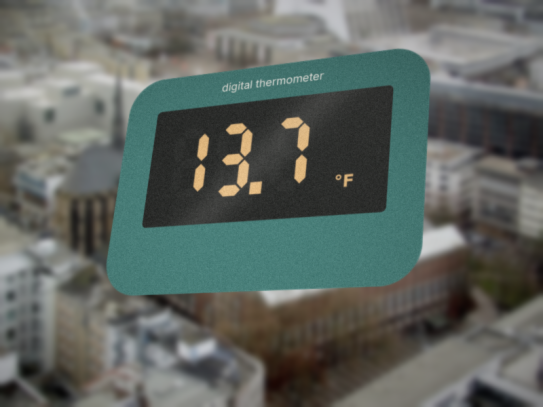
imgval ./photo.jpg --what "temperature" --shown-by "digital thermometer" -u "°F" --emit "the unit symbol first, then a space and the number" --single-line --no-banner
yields °F 13.7
